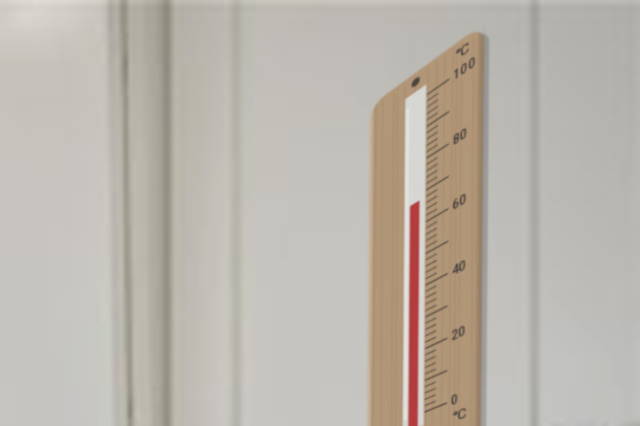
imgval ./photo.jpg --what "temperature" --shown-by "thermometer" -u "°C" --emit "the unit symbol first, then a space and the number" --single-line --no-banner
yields °C 68
